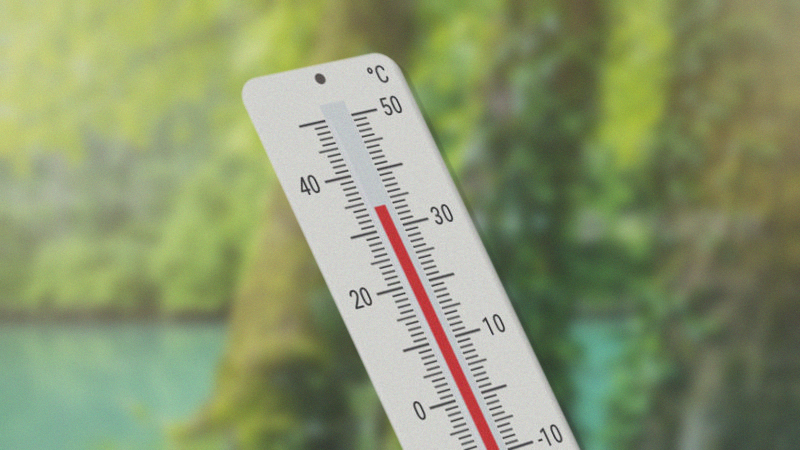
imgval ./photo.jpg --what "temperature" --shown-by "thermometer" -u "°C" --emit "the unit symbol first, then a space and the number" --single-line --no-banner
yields °C 34
